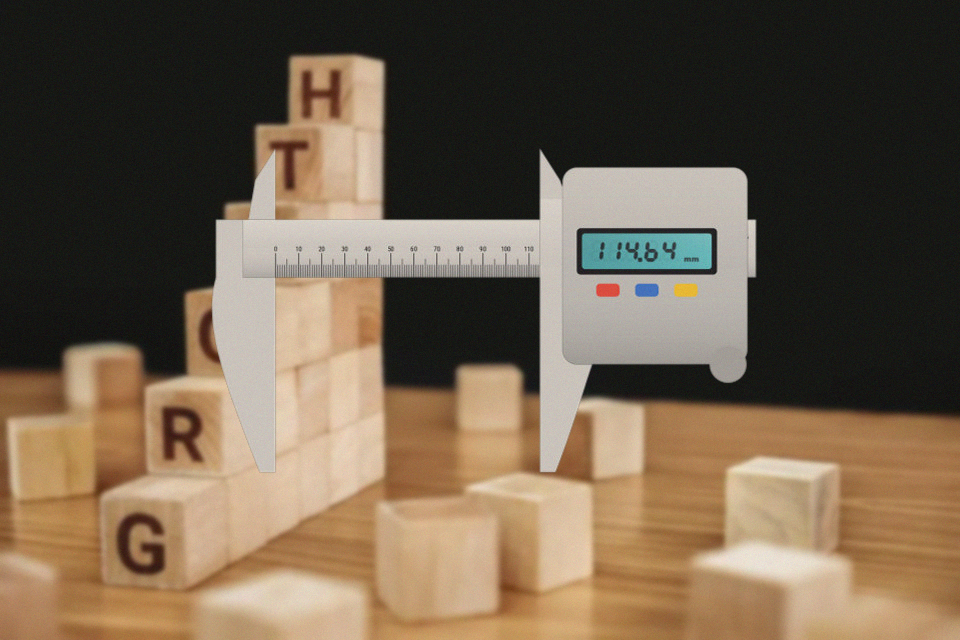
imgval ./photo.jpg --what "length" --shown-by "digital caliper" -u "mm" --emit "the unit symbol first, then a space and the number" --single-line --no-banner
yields mm 114.64
